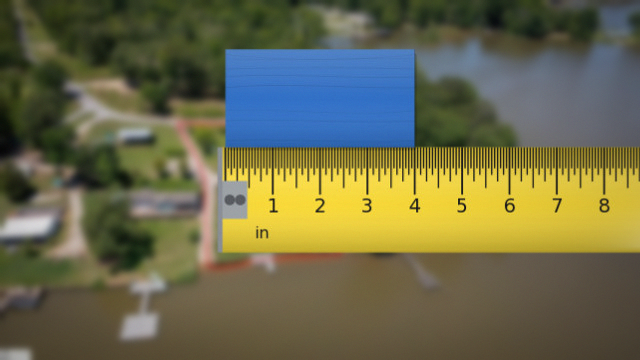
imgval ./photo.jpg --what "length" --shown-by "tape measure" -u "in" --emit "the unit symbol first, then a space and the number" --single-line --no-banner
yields in 4
